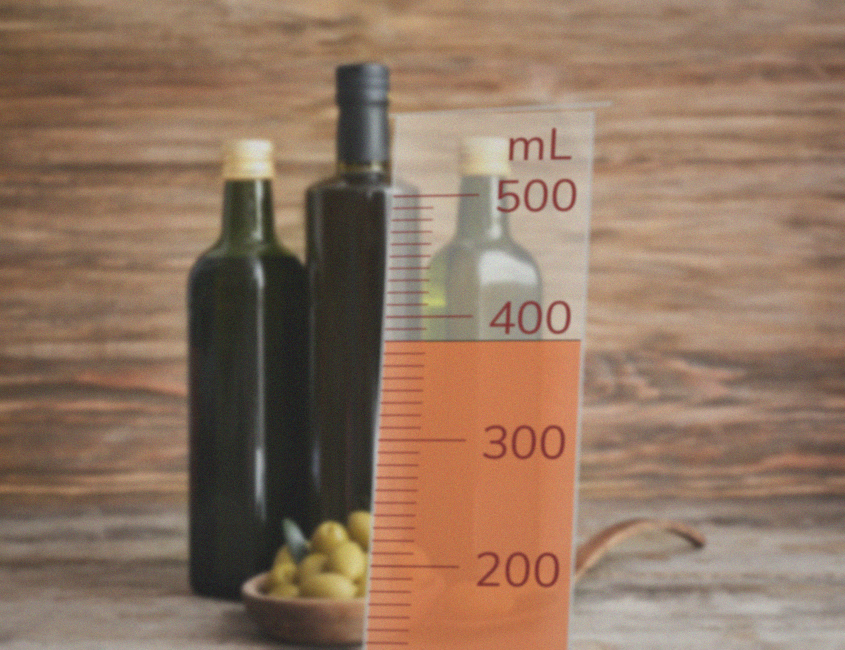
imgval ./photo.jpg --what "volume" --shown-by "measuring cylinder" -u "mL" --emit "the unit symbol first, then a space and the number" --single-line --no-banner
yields mL 380
